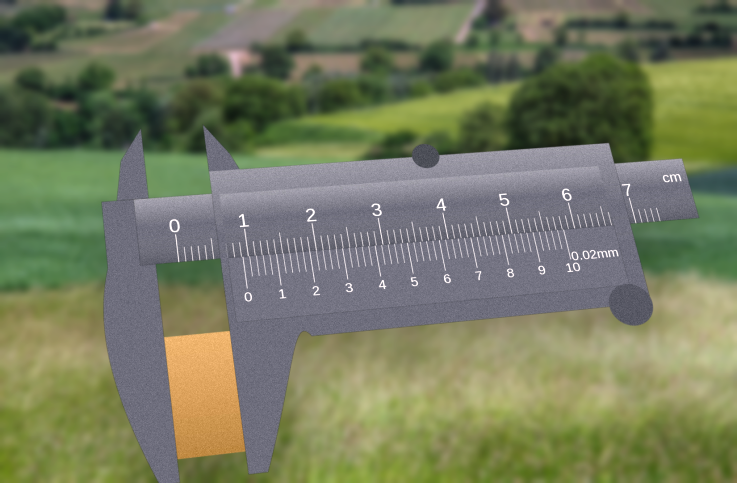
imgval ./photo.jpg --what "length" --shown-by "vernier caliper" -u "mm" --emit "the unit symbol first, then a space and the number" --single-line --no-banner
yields mm 9.2
